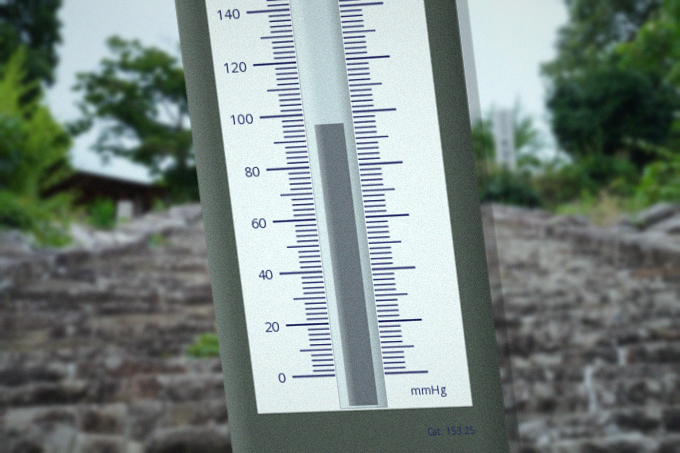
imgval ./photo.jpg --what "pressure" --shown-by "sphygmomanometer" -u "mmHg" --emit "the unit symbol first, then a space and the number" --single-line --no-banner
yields mmHg 96
